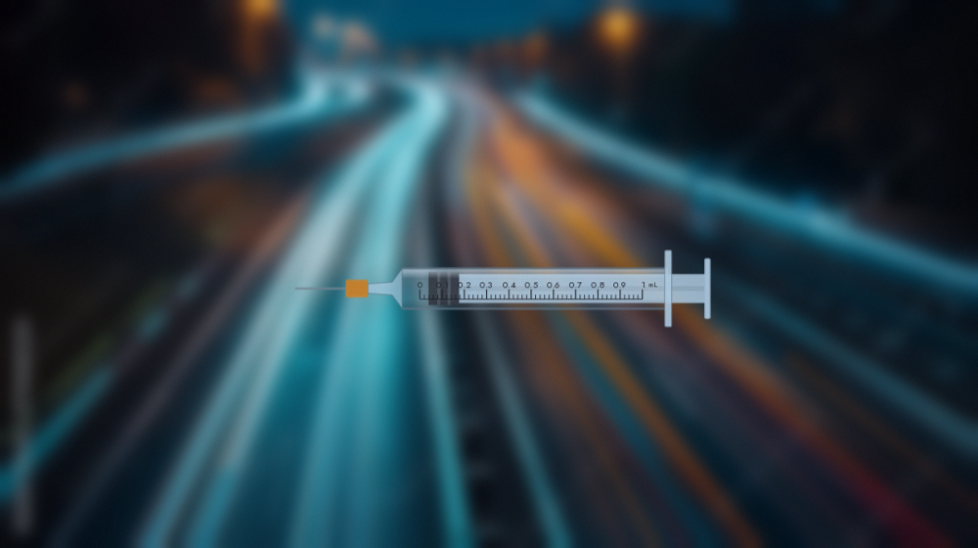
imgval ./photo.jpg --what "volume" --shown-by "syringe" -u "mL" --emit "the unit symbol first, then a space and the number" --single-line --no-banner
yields mL 0.04
